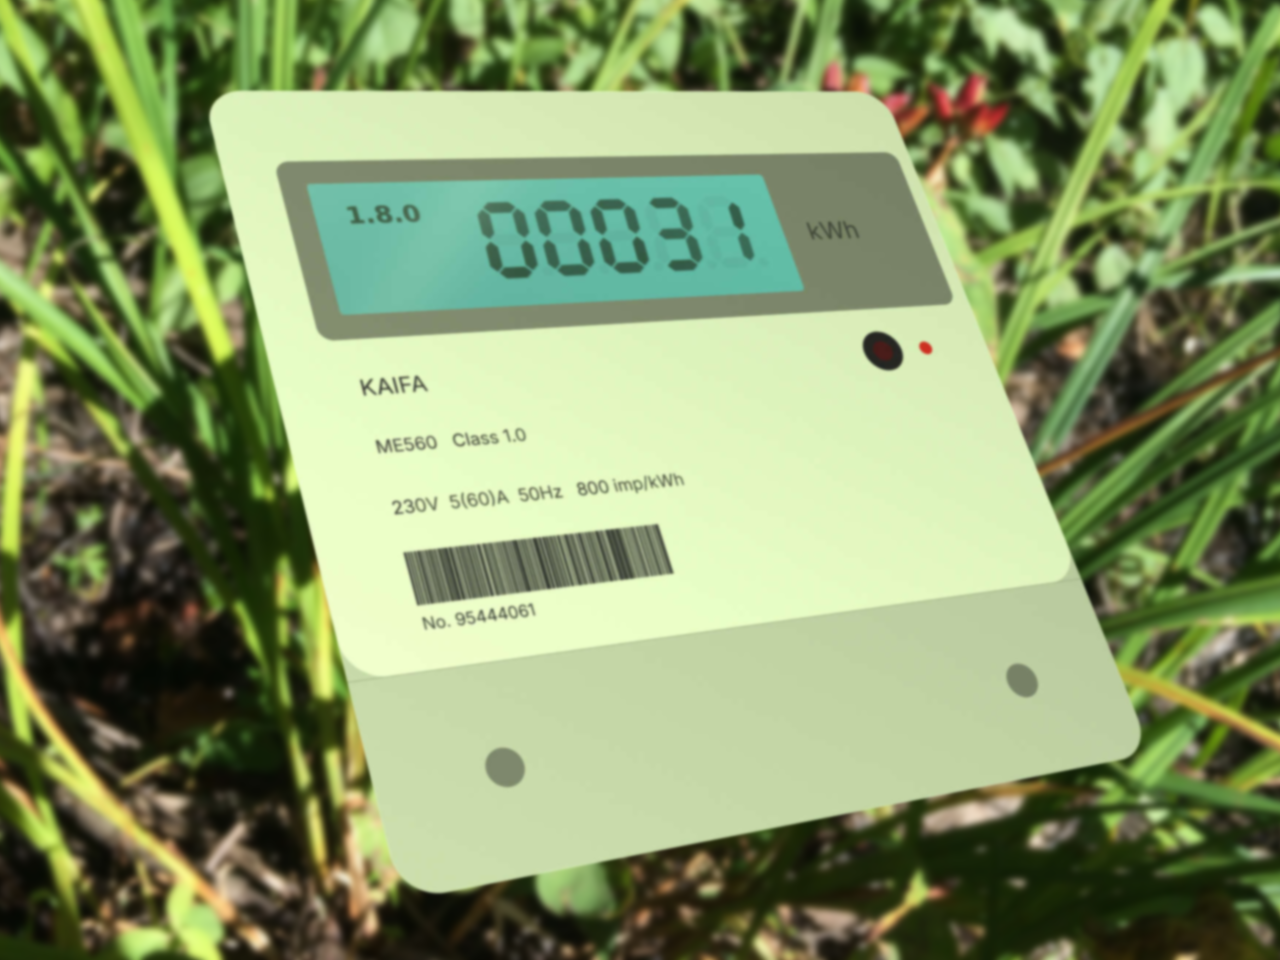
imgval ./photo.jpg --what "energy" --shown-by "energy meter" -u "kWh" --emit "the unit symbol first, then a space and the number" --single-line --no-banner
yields kWh 31
